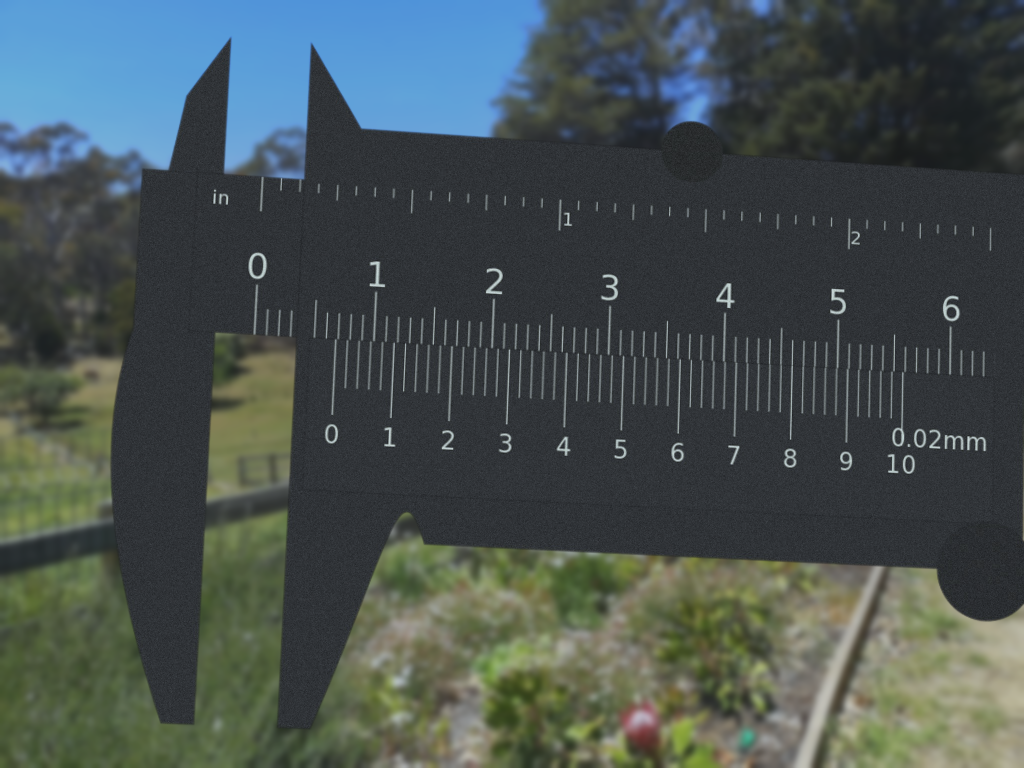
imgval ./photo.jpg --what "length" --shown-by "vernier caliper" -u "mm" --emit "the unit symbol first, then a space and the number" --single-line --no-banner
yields mm 6.8
